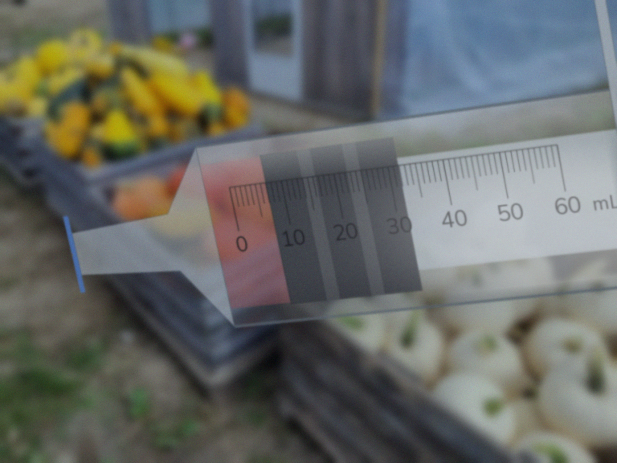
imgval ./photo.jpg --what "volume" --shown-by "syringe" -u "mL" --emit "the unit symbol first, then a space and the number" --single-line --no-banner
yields mL 7
